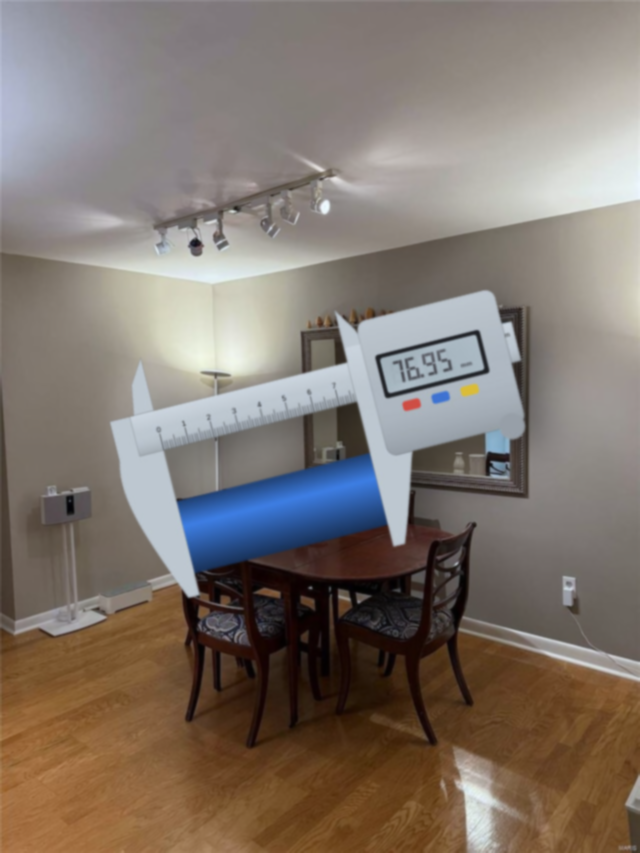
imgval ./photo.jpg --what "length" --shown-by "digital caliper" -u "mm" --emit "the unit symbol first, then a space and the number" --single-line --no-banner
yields mm 76.95
